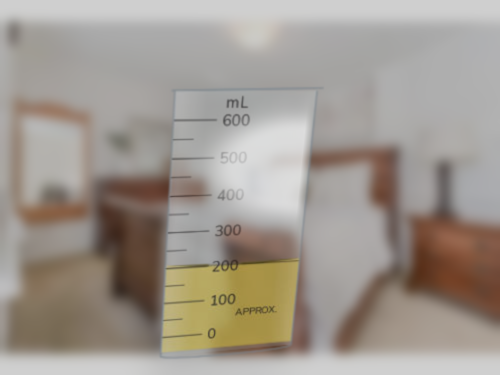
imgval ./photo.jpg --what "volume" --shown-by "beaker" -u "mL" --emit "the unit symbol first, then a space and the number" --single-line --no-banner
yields mL 200
